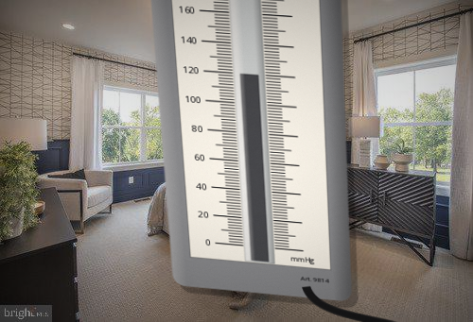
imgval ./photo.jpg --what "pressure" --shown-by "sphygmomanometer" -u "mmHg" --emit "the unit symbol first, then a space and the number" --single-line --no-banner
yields mmHg 120
